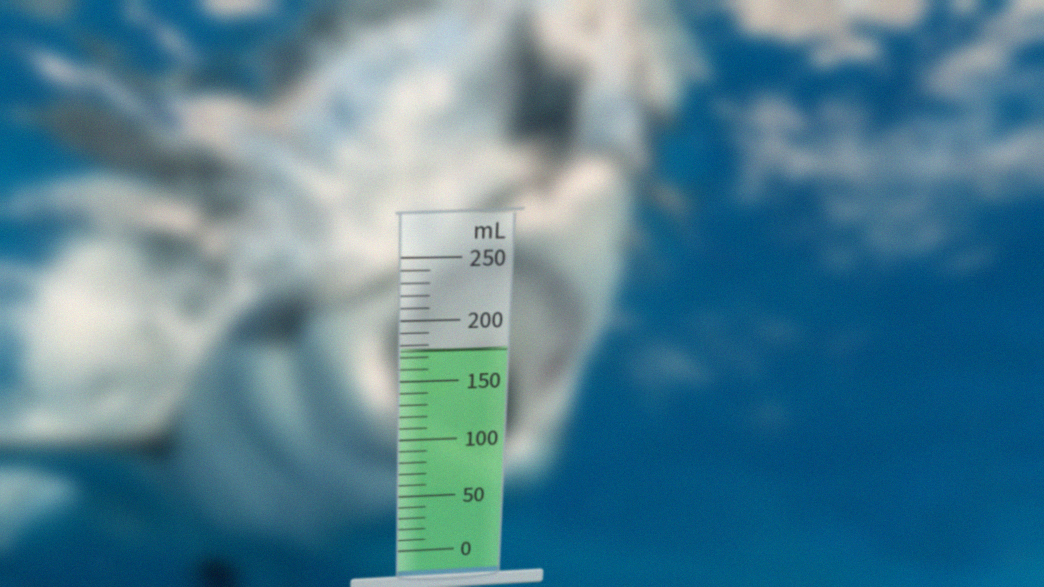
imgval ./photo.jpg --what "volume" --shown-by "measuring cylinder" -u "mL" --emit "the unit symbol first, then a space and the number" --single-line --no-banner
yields mL 175
